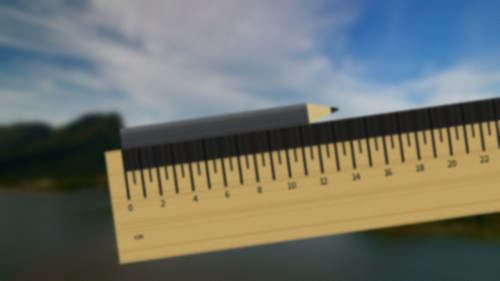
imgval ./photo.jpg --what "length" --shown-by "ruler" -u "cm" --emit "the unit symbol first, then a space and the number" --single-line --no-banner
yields cm 13.5
